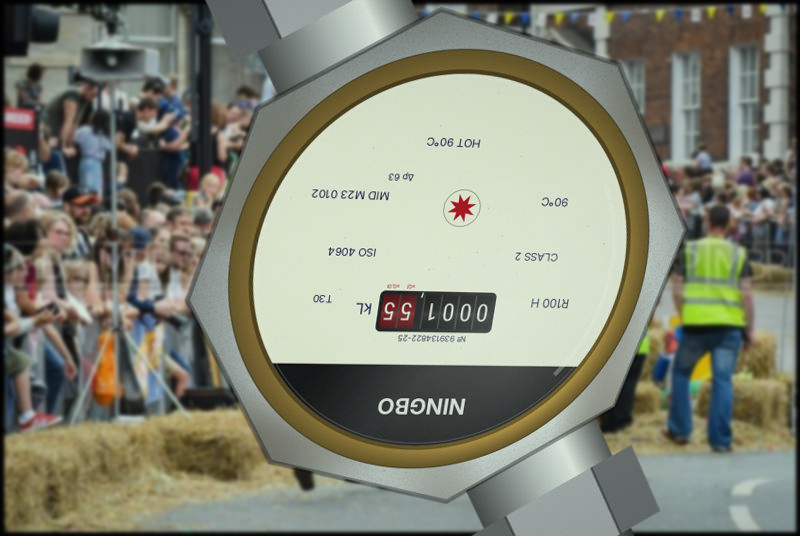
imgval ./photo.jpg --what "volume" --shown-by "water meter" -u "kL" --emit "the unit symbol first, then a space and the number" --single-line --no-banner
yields kL 1.55
